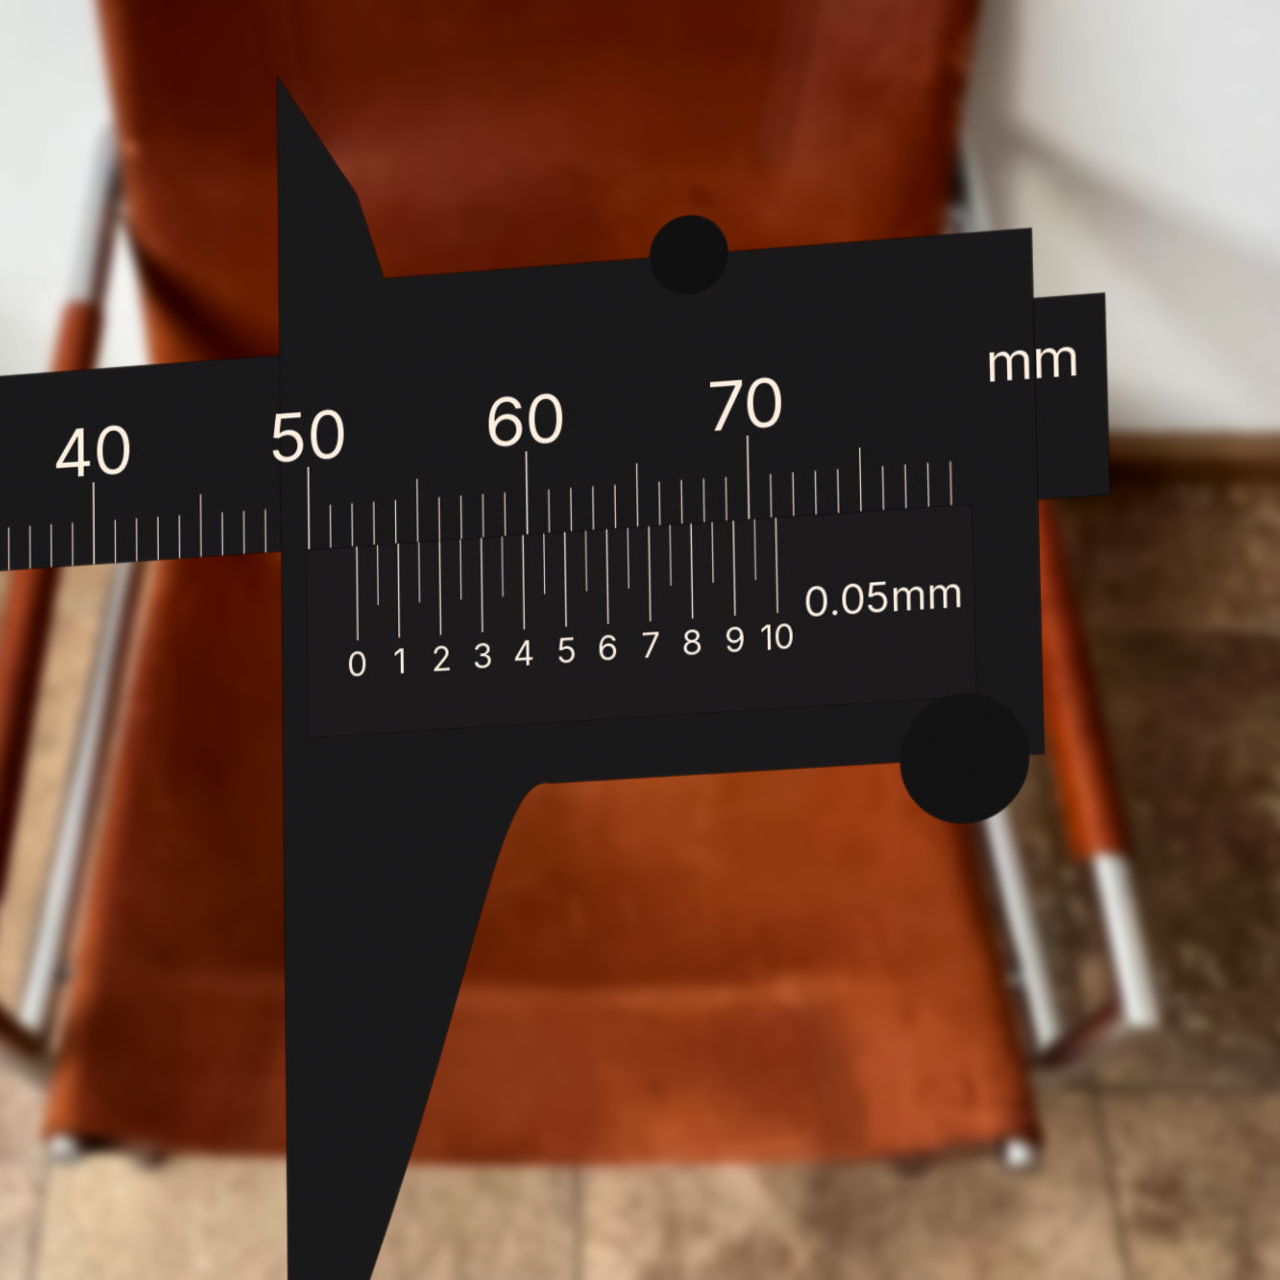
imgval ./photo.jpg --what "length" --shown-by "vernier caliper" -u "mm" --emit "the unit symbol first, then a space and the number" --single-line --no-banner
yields mm 52.2
